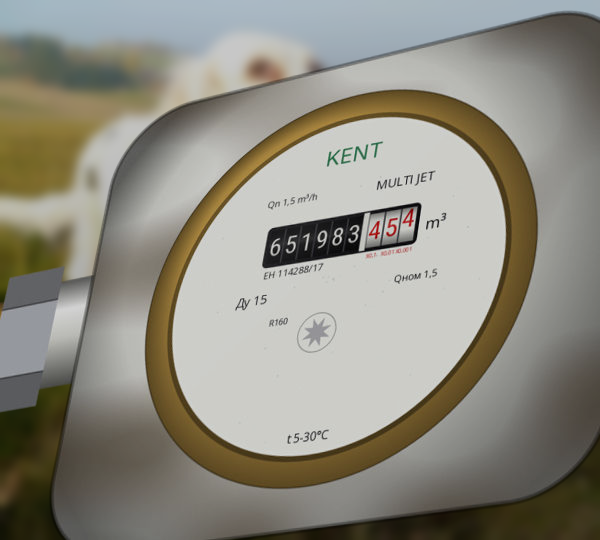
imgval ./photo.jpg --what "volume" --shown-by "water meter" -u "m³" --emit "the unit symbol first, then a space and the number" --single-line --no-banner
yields m³ 651983.454
